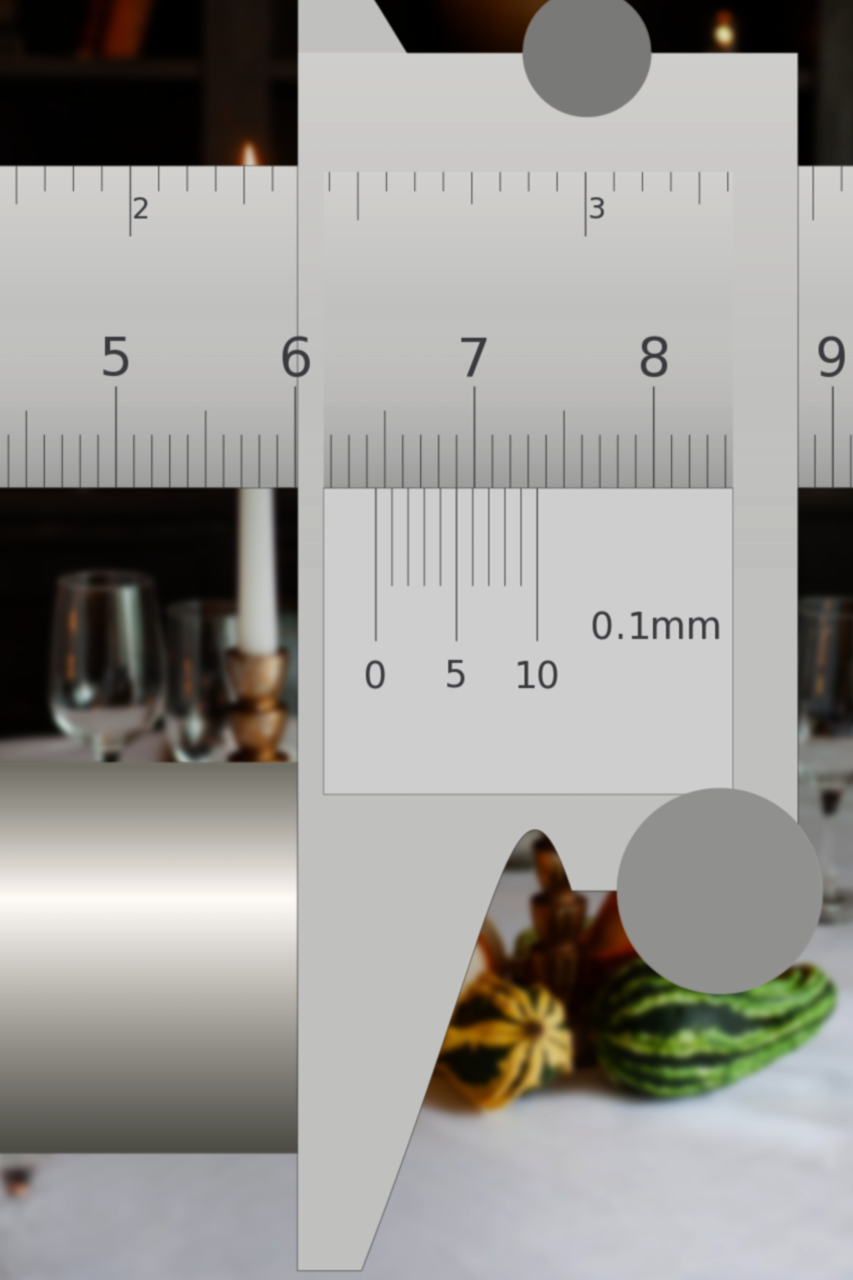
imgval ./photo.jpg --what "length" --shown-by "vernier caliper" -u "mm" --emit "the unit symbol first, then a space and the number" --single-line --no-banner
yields mm 64.5
